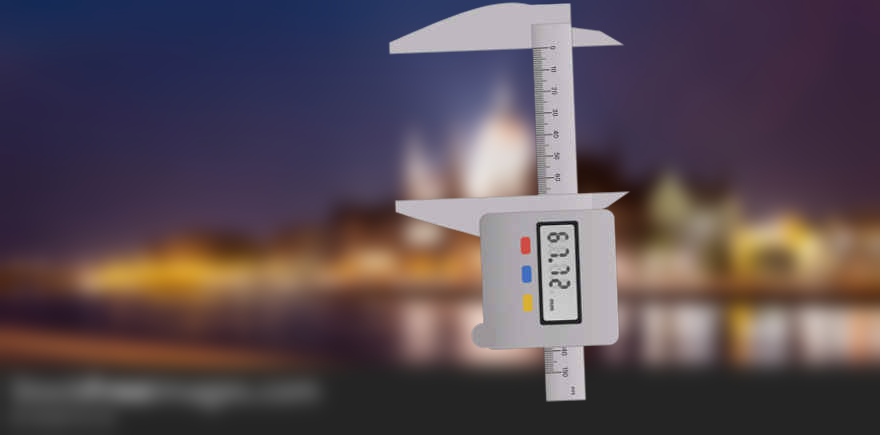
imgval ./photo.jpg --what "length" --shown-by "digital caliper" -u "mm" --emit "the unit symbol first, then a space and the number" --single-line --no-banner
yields mm 67.72
